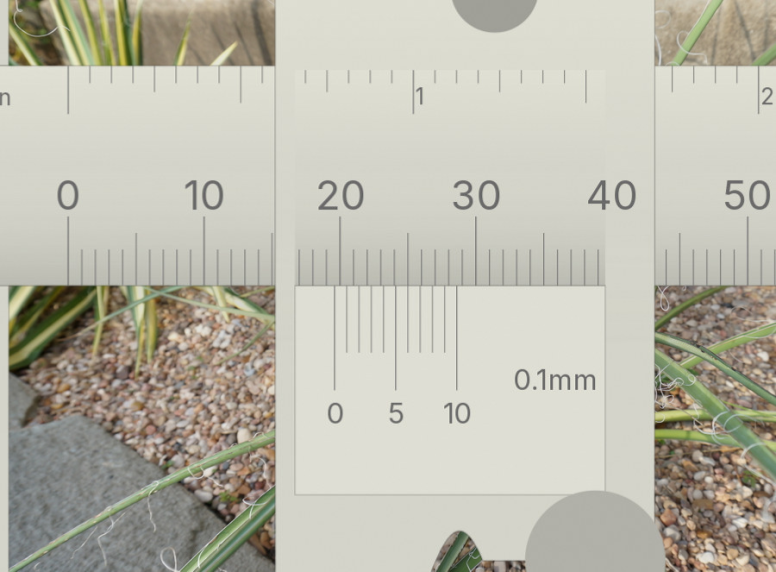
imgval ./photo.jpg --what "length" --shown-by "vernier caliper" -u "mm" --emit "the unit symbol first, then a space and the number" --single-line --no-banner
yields mm 19.6
